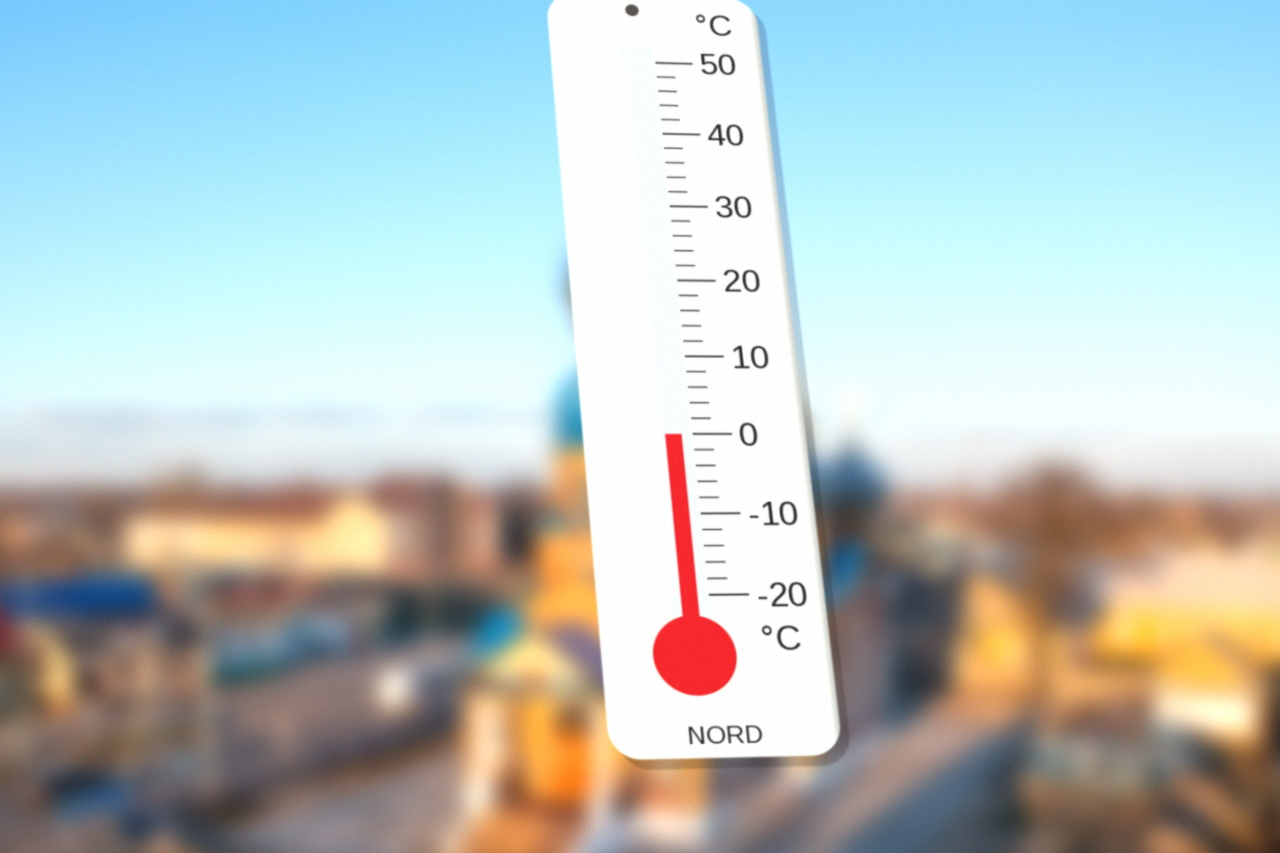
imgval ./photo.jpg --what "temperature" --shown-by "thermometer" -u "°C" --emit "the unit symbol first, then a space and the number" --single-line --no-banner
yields °C 0
